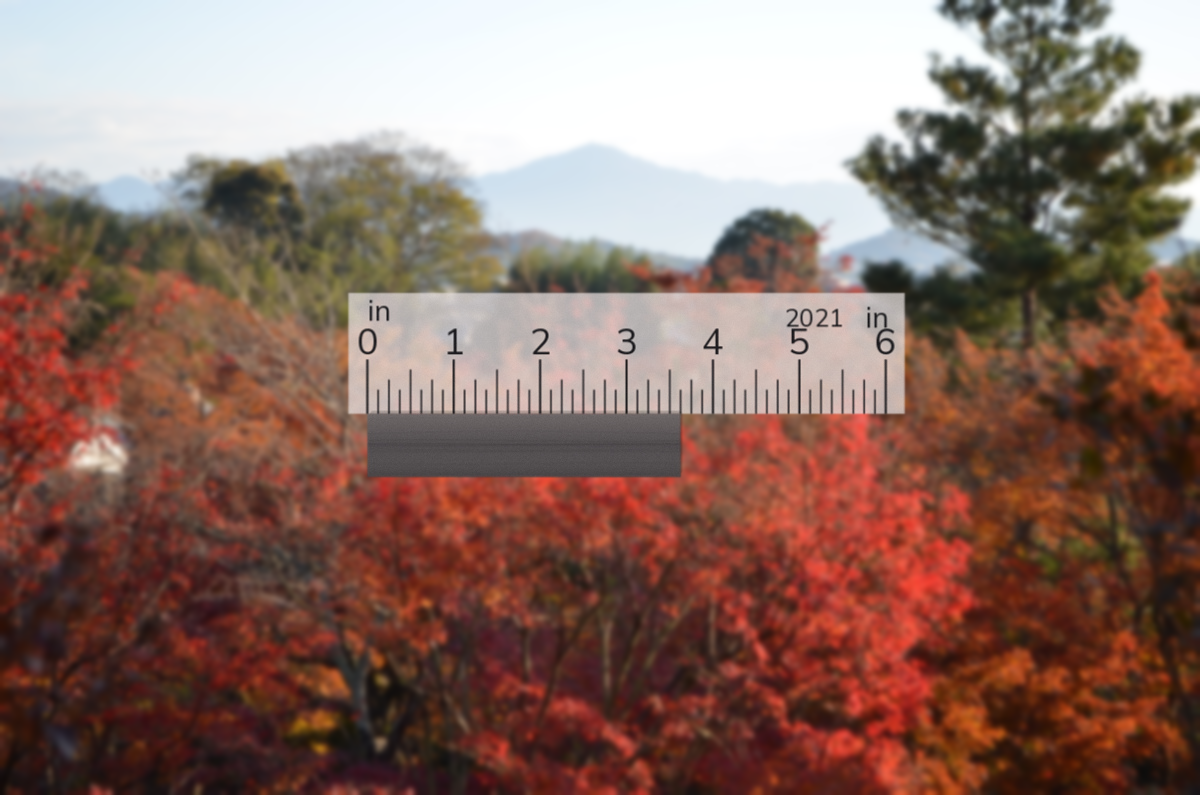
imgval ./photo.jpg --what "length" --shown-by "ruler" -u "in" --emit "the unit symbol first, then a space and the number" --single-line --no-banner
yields in 3.625
